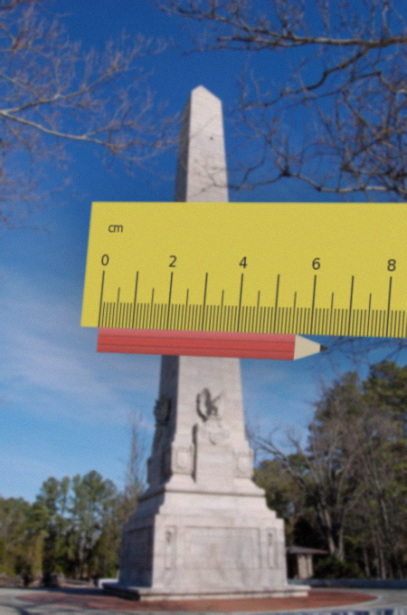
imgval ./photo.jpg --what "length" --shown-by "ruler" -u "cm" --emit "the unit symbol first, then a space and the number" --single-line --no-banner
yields cm 6.5
